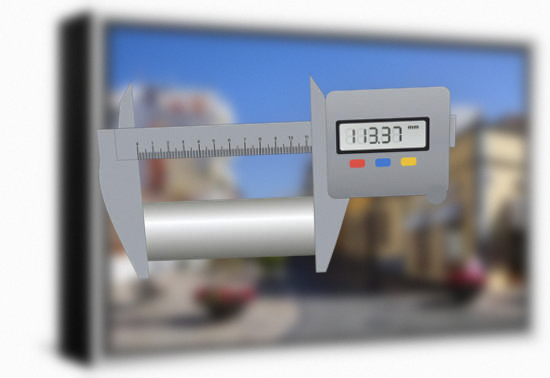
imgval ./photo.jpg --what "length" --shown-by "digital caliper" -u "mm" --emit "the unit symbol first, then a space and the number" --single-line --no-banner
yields mm 113.37
